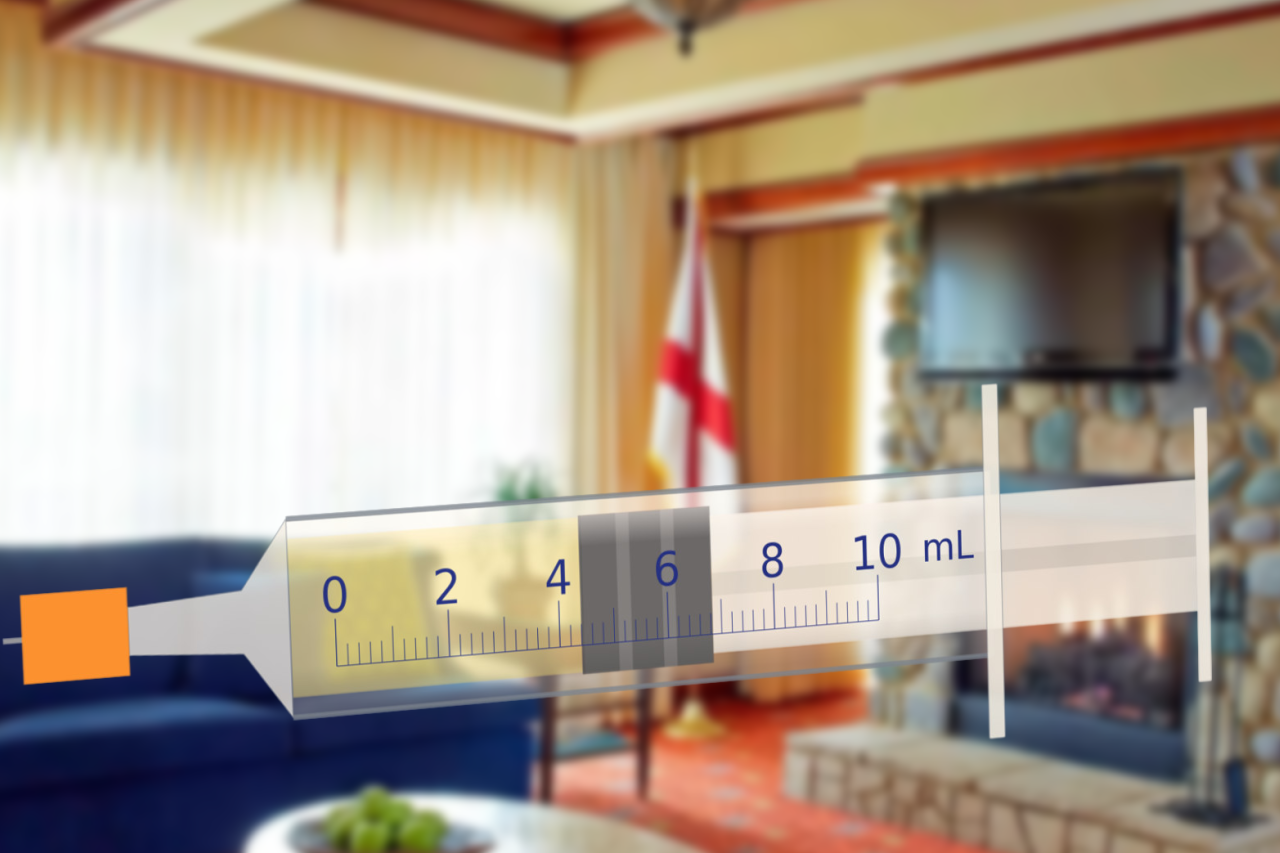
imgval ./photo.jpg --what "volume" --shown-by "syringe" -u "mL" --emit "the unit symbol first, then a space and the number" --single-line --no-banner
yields mL 4.4
